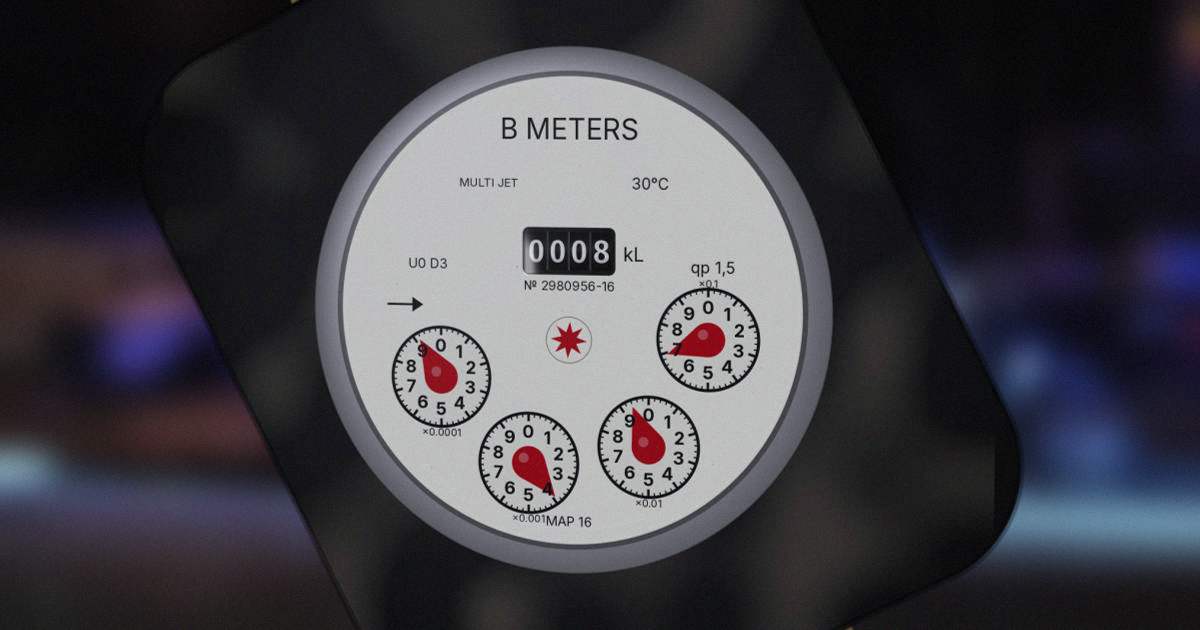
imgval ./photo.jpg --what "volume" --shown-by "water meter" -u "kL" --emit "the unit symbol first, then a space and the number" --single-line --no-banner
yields kL 8.6939
